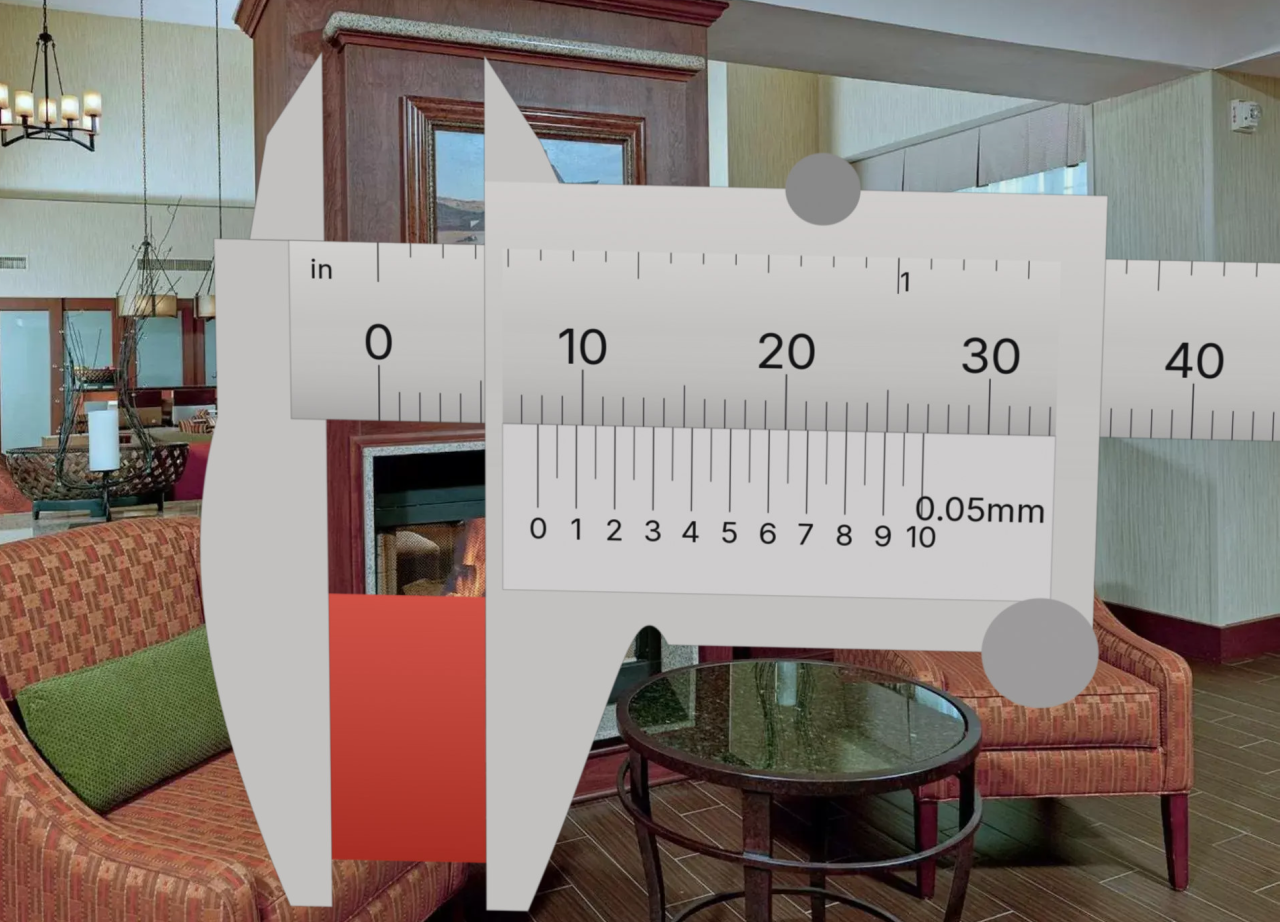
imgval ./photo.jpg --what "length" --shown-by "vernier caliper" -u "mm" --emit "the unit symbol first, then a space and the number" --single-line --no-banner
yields mm 7.8
